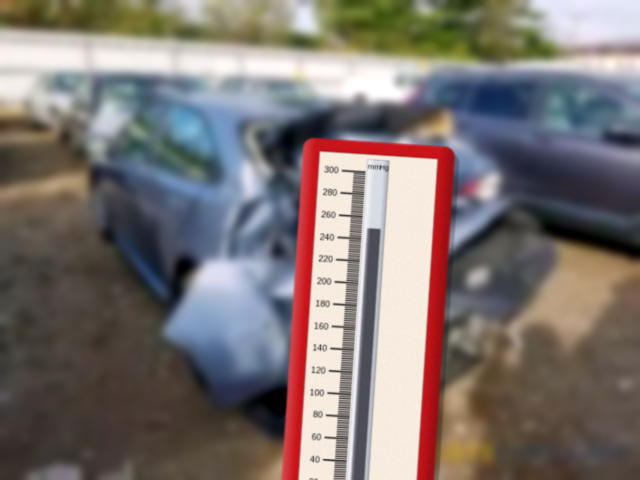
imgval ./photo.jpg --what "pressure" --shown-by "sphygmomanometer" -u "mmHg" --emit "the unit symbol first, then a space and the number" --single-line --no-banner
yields mmHg 250
